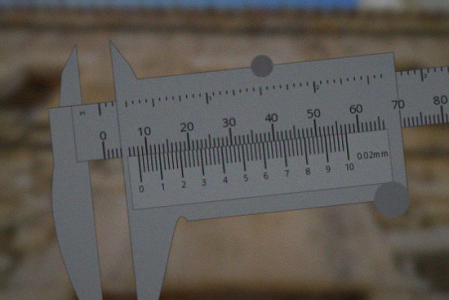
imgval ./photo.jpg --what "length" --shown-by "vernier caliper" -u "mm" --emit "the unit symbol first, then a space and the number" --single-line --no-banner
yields mm 8.0
